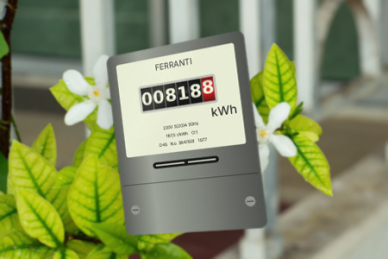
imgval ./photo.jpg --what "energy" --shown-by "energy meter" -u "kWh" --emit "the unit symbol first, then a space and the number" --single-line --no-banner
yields kWh 818.8
